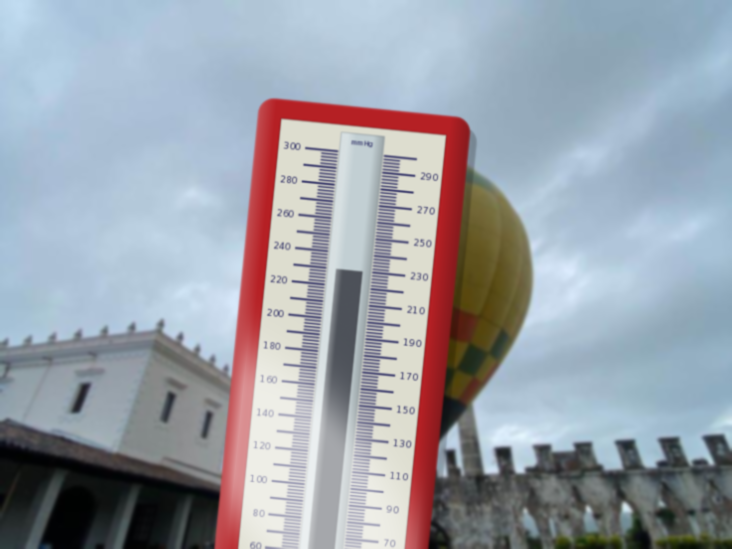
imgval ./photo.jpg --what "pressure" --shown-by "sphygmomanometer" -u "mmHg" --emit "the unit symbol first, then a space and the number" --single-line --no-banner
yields mmHg 230
